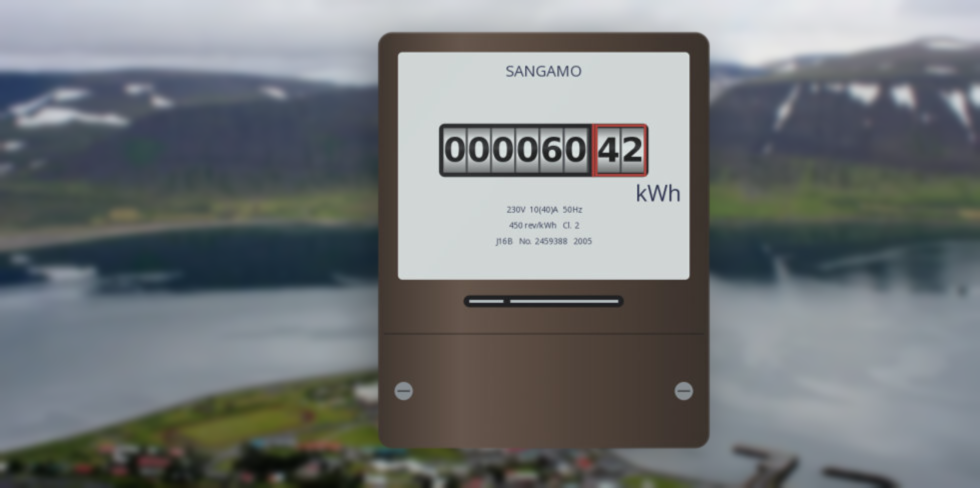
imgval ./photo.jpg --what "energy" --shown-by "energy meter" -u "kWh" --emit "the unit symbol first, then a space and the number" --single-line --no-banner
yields kWh 60.42
